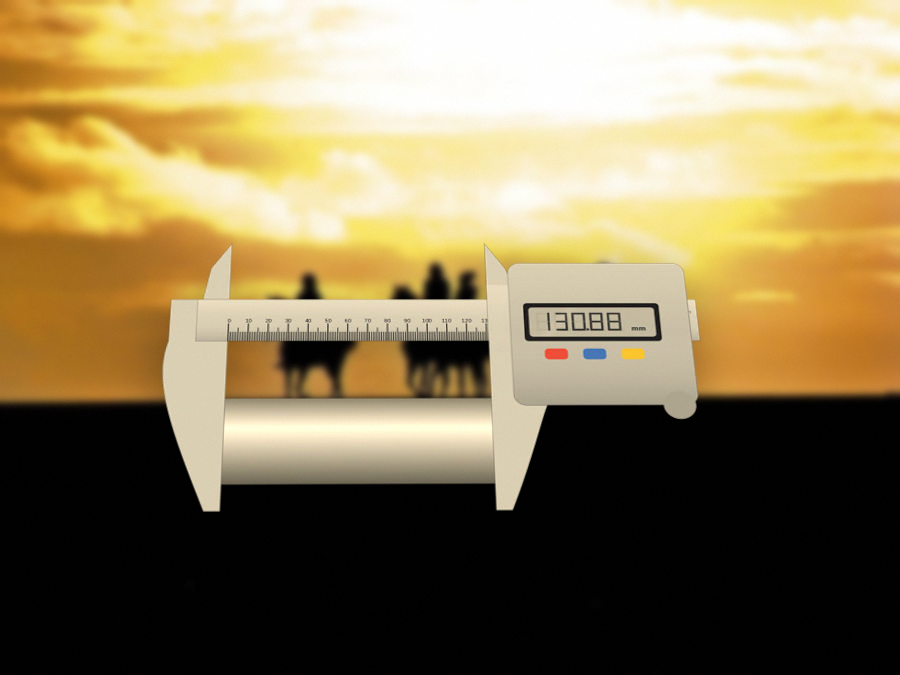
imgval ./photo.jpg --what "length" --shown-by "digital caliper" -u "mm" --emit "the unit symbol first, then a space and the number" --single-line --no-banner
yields mm 130.88
